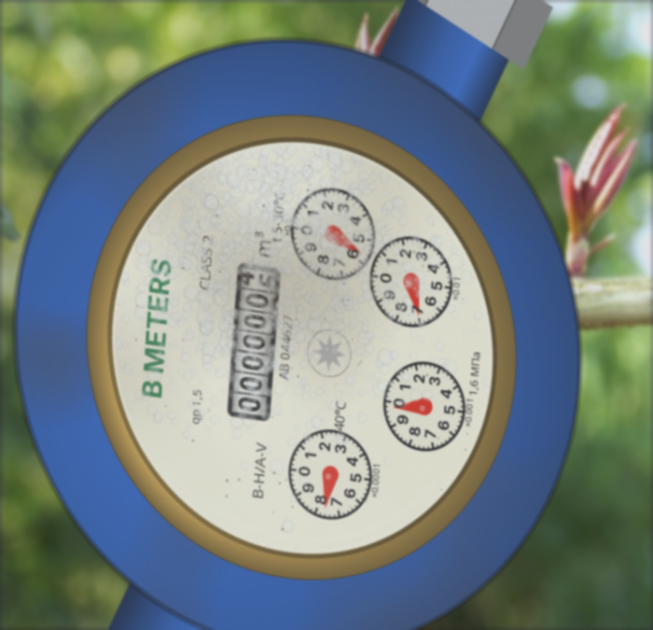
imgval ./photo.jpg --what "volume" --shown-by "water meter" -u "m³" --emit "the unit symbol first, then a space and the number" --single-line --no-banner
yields m³ 4.5697
